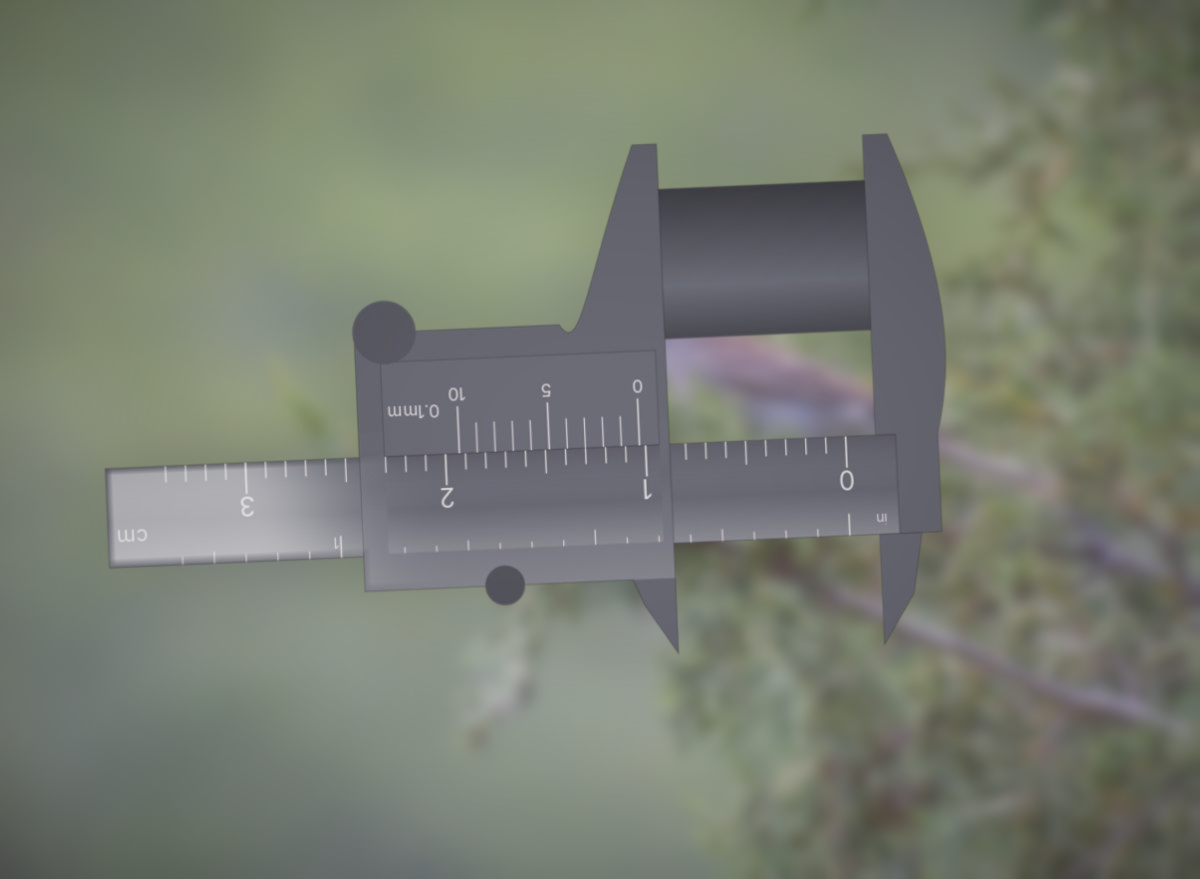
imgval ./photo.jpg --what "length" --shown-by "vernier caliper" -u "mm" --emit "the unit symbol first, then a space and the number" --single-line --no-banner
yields mm 10.3
